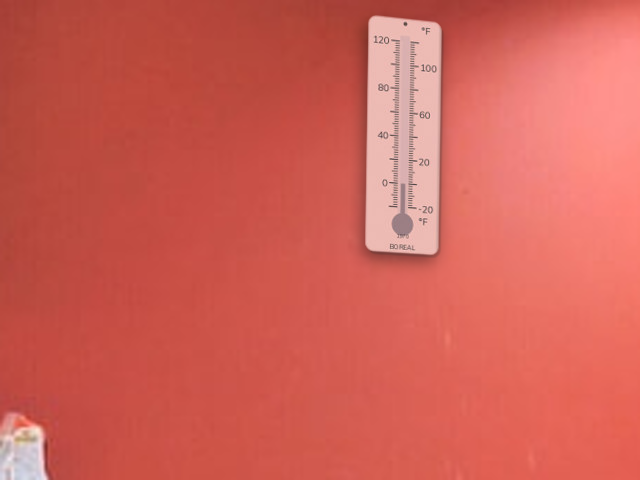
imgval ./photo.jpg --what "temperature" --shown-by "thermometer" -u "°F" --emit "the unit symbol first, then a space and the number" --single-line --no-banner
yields °F 0
